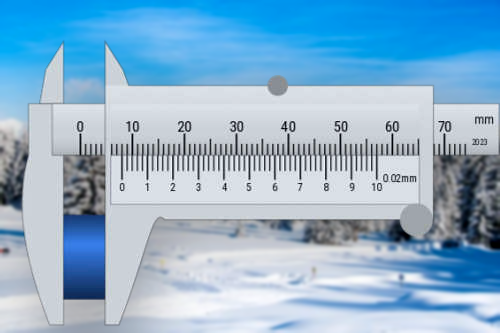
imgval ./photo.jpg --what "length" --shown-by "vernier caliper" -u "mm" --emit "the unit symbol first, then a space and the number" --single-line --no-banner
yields mm 8.0
